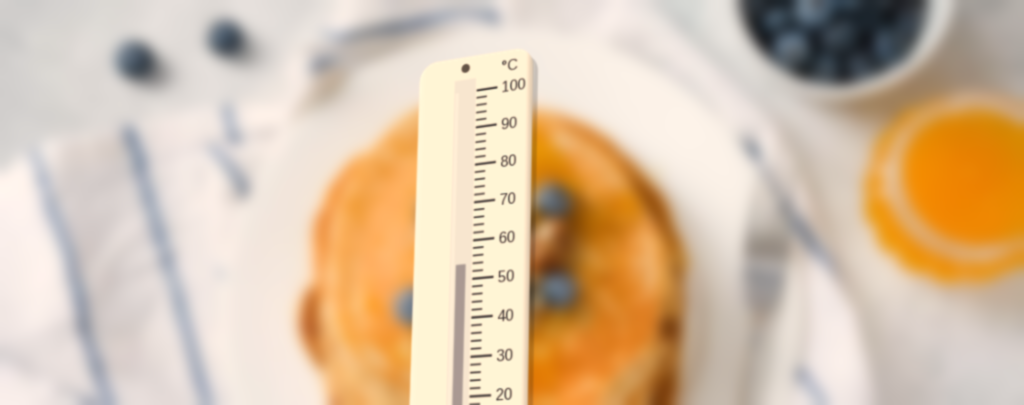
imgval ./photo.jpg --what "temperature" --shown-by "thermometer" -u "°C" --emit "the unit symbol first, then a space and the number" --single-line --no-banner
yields °C 54
